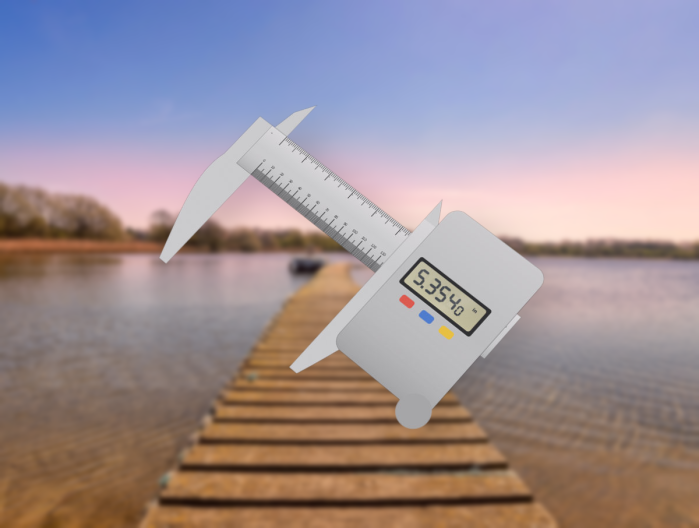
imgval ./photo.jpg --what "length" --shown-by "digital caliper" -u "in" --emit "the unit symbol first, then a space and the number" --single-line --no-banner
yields in 5.3540
